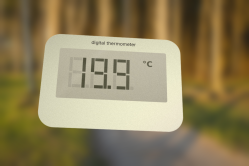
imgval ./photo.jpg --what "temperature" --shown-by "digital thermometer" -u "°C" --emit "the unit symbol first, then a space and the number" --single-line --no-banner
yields °C 19.9
